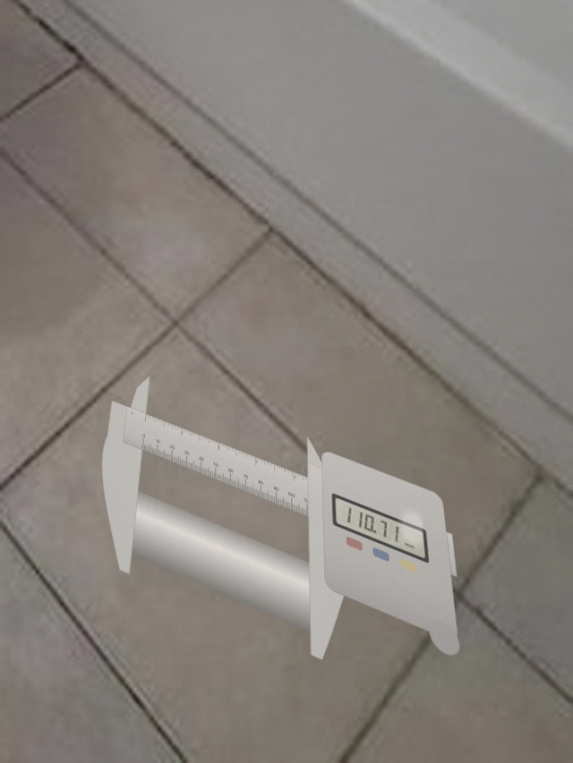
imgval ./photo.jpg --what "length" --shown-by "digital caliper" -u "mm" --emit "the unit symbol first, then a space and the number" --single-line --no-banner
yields mm 110.71
